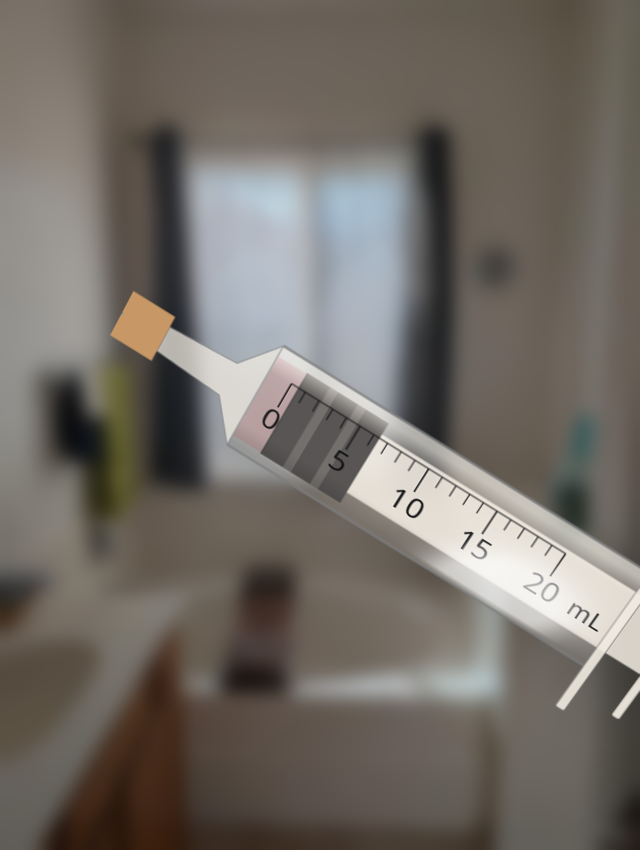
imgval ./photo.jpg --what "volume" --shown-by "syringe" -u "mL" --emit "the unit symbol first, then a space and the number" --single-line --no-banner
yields mL 0.5
